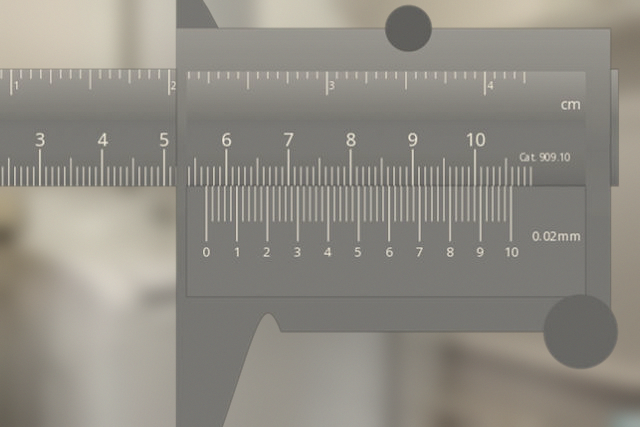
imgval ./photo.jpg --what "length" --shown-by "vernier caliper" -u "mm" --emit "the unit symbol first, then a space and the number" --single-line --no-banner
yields mm 56.8
